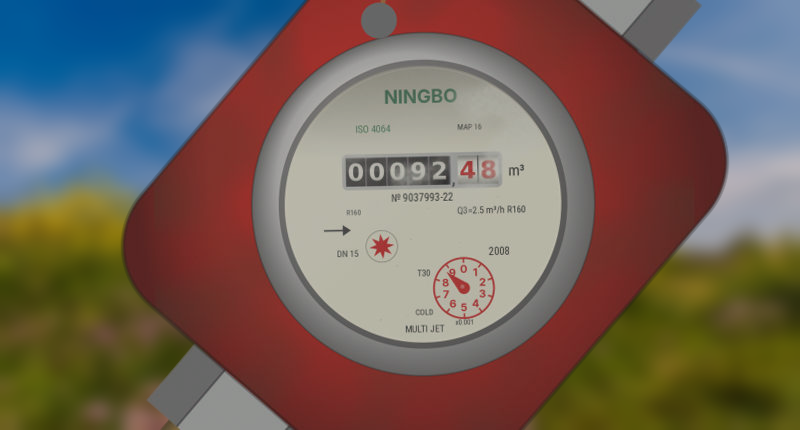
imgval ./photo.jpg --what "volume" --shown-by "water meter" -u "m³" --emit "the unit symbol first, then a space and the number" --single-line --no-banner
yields m³ 92.488
